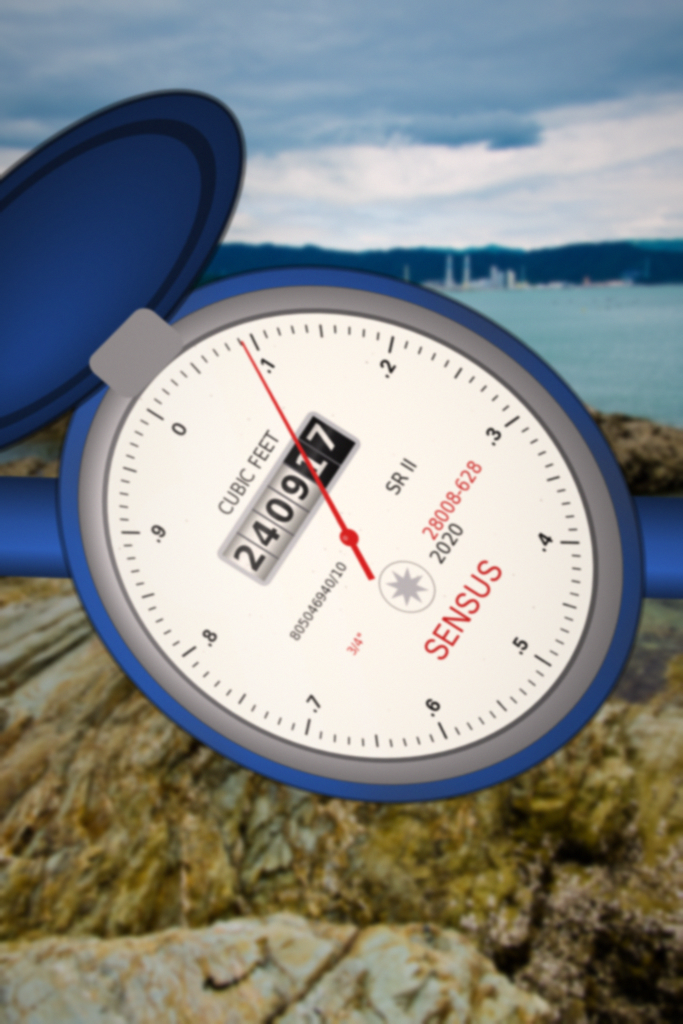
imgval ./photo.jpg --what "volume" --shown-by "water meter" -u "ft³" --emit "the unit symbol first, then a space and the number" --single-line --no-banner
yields ft³ 240917.09
